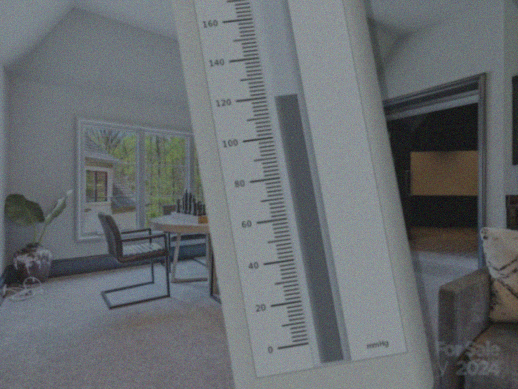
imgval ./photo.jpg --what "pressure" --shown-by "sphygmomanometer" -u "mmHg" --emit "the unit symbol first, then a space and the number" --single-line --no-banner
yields mmHg 120
